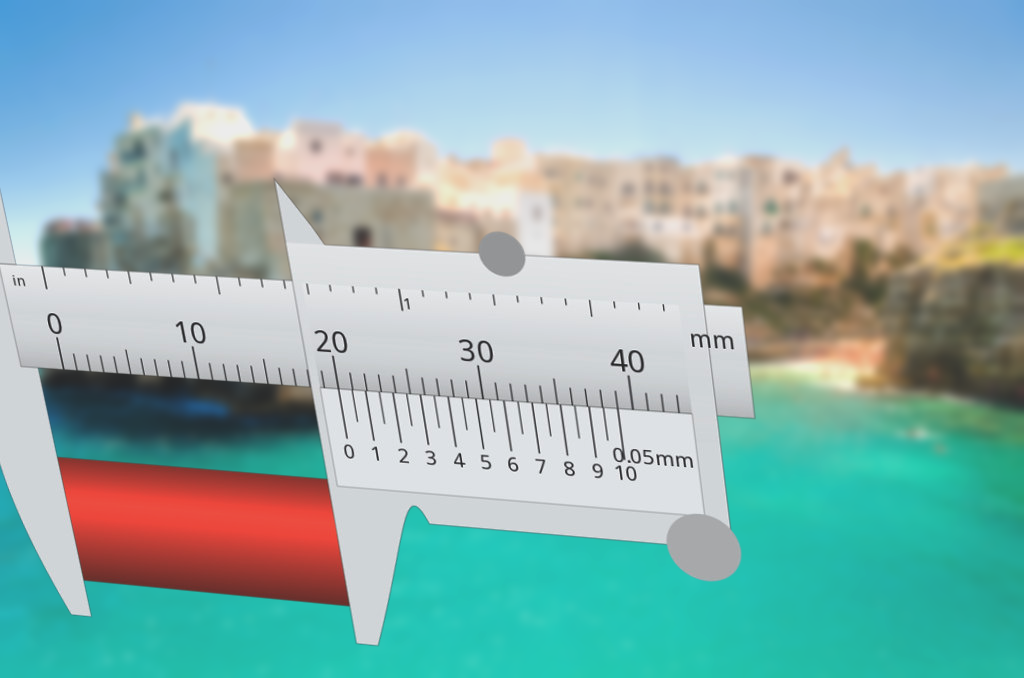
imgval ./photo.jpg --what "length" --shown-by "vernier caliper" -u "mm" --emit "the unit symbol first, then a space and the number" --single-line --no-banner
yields mm 20.0
